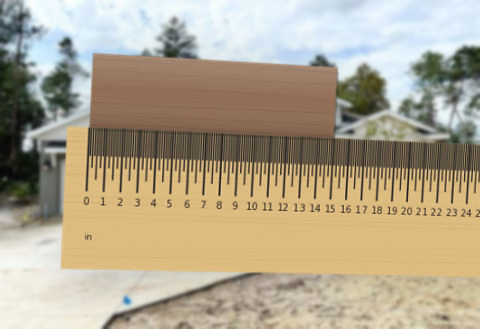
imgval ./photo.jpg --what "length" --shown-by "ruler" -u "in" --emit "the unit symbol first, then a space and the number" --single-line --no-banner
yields in 15
